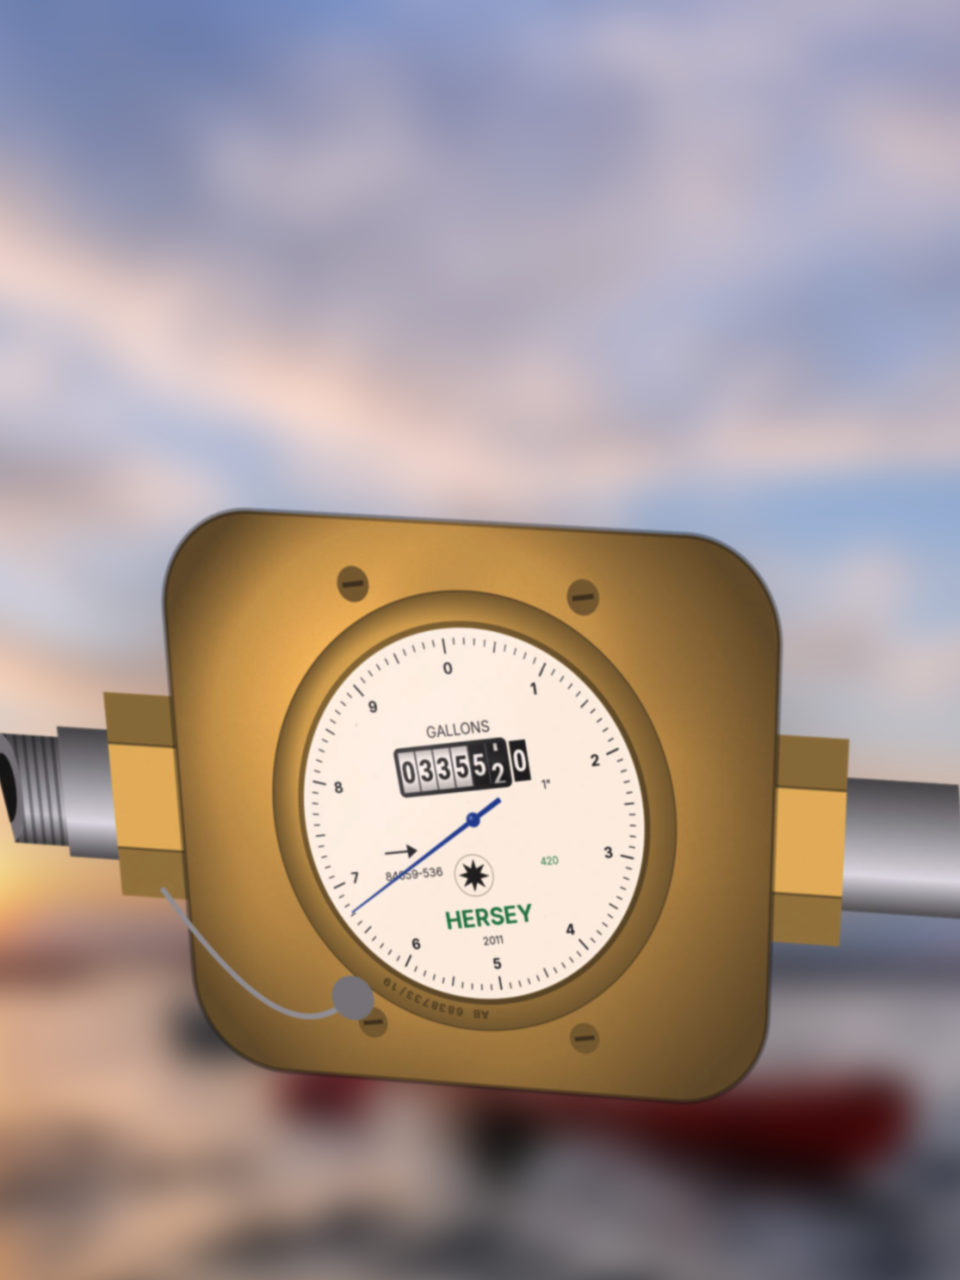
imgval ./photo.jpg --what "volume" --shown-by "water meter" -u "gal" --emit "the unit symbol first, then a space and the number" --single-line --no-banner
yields gal 335516.7
